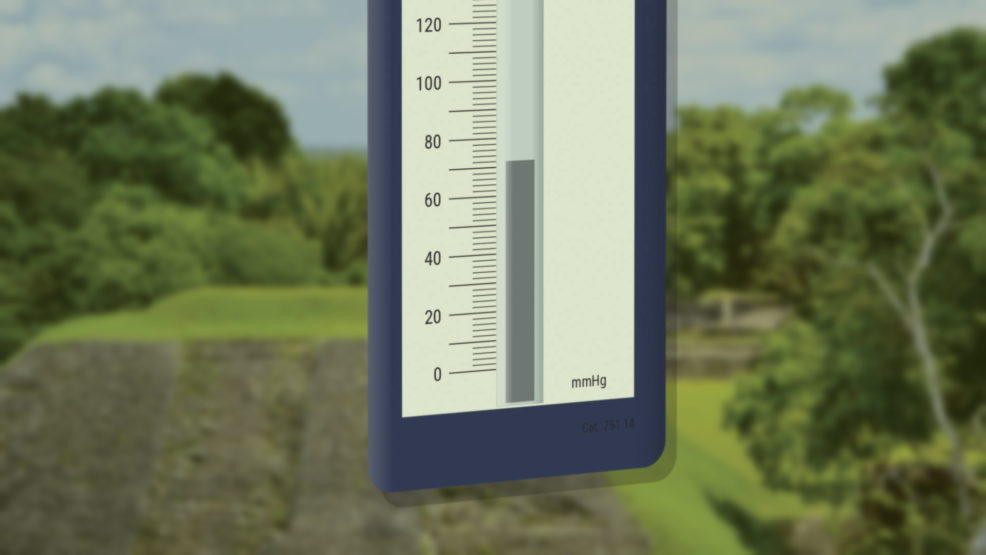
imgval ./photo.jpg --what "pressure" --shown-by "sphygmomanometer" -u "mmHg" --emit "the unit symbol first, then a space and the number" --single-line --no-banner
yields mmHg 72
